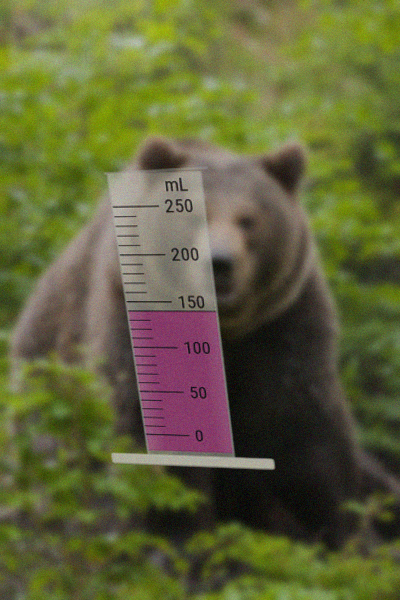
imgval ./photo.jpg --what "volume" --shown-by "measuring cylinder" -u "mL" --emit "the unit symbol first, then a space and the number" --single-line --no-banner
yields mL 140
